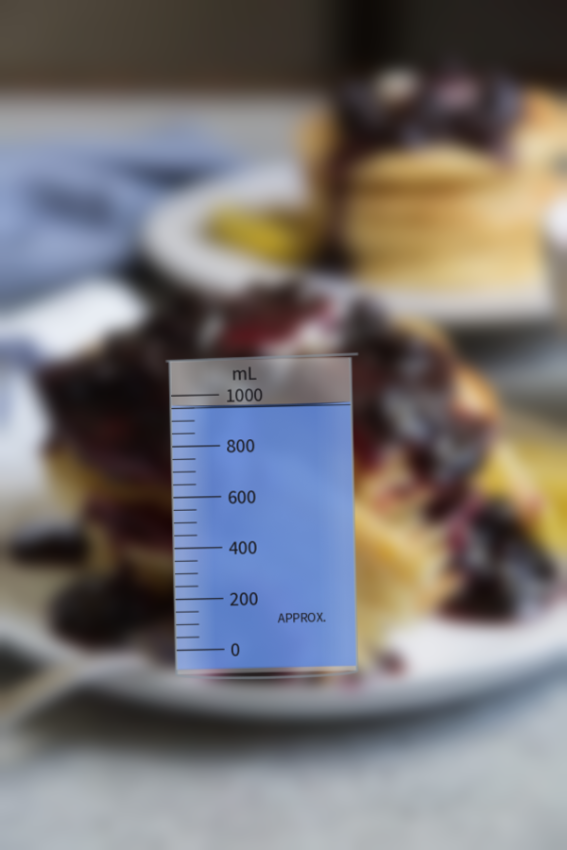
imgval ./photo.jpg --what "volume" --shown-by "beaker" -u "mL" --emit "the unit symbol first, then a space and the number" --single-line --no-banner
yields mL 950
